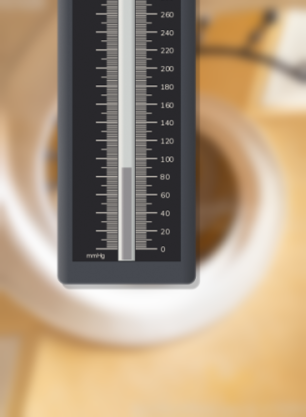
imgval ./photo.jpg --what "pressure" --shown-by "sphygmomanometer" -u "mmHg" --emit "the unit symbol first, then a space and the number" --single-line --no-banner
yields mmHg 90
